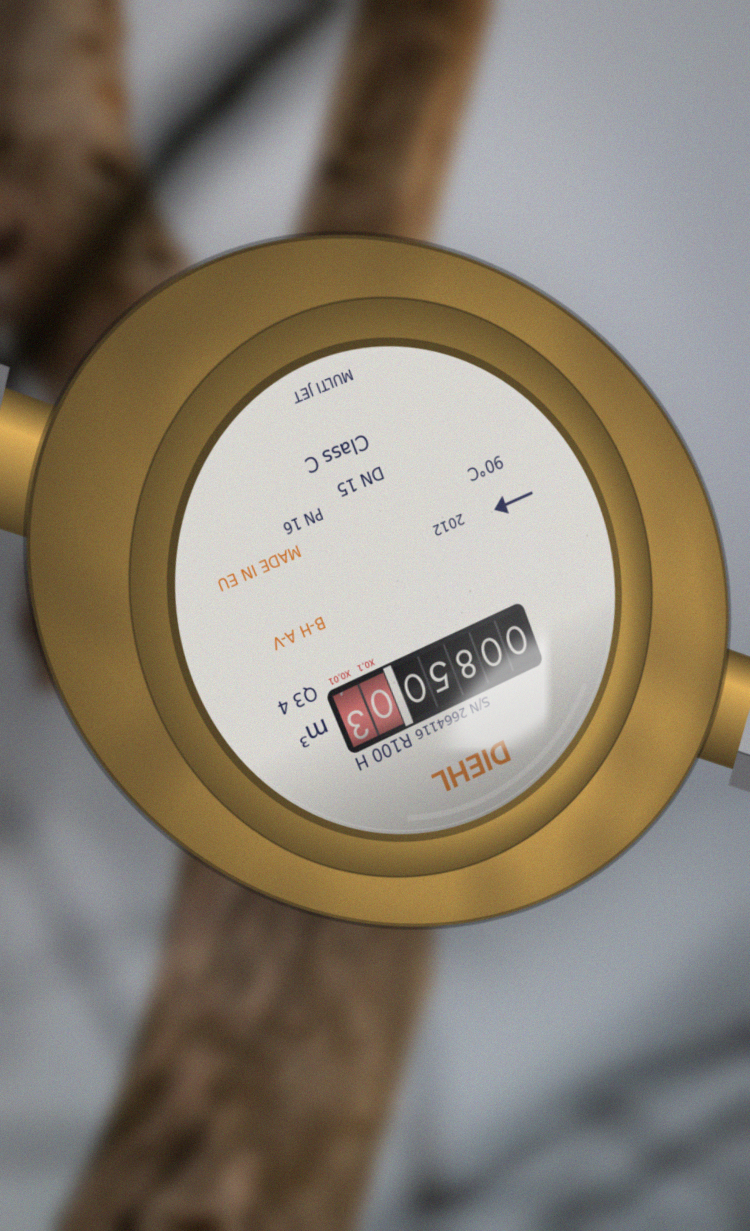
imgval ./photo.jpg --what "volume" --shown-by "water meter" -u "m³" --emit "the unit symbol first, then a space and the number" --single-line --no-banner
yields m³ 850.03
